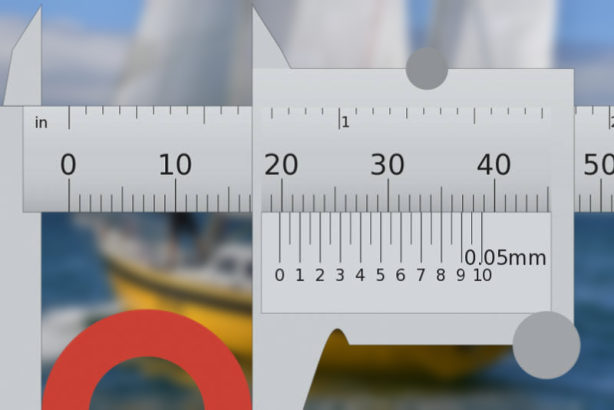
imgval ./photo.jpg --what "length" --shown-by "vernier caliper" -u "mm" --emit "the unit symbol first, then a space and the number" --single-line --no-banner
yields mm 19.8
